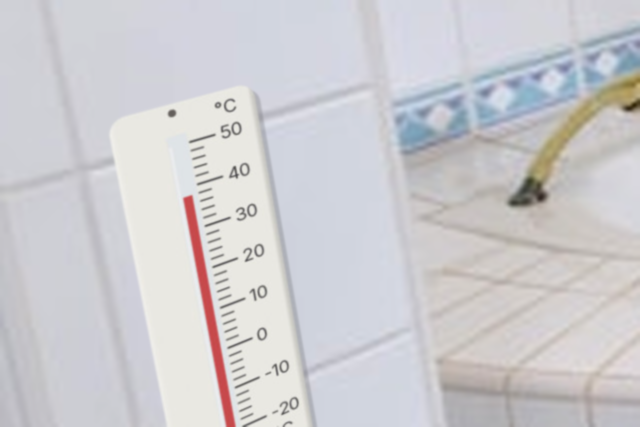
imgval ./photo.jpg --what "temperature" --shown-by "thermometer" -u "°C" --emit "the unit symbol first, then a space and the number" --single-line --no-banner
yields °C 38
